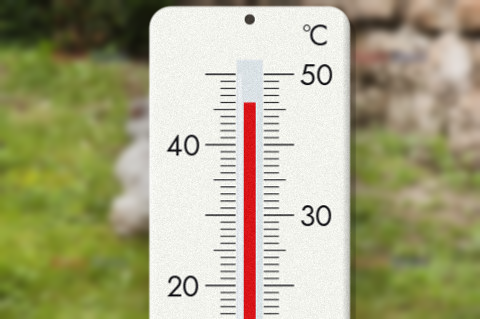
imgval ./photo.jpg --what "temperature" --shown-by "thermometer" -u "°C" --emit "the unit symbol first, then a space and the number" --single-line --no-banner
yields °C 46
